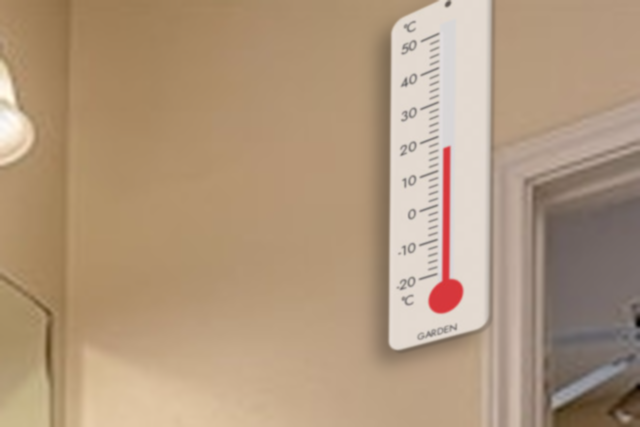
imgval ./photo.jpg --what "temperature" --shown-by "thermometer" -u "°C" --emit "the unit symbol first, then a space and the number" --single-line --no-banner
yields °C 16
